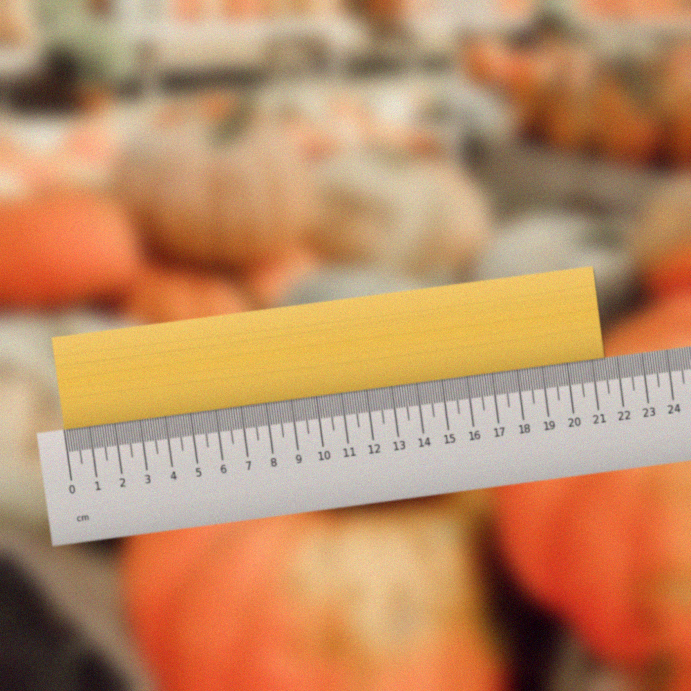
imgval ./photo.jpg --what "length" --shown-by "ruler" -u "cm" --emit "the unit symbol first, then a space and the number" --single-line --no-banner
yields cm 21.5
